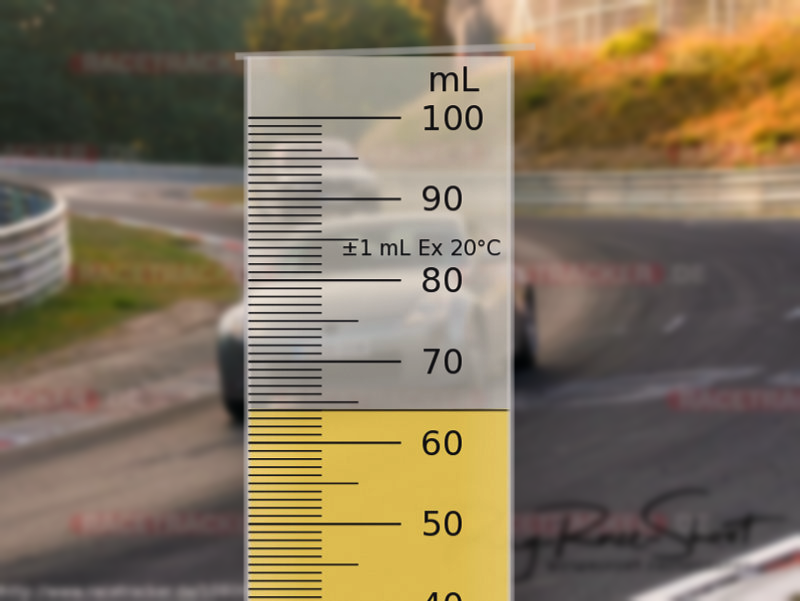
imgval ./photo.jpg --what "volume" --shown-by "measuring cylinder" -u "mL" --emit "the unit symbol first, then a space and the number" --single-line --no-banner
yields mL 64
